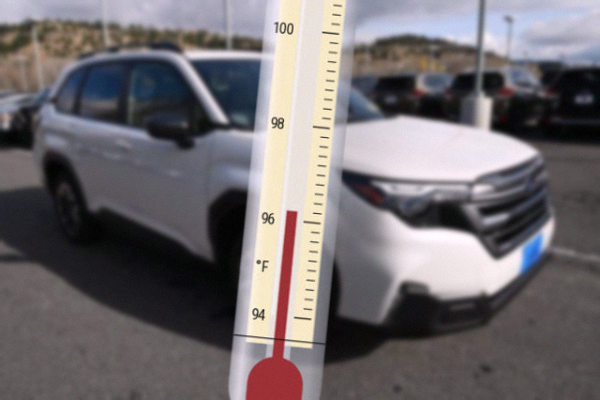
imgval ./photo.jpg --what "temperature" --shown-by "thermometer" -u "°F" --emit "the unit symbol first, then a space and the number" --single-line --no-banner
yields °F 96.2
